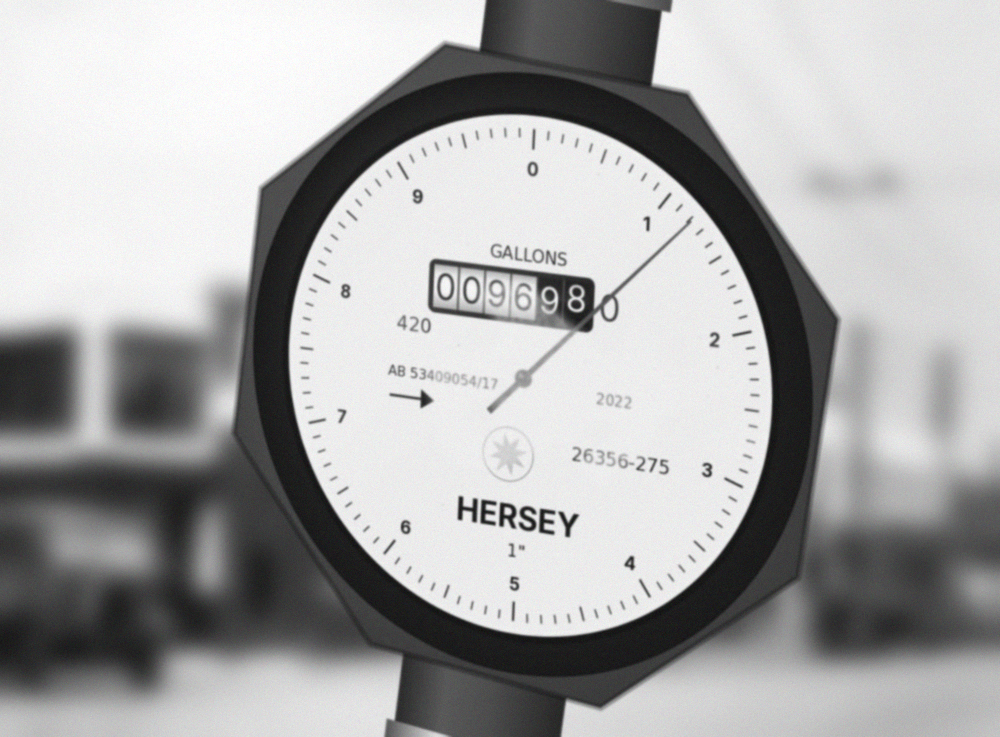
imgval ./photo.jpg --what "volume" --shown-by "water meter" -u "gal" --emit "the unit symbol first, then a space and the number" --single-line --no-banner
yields gal 96981.2
